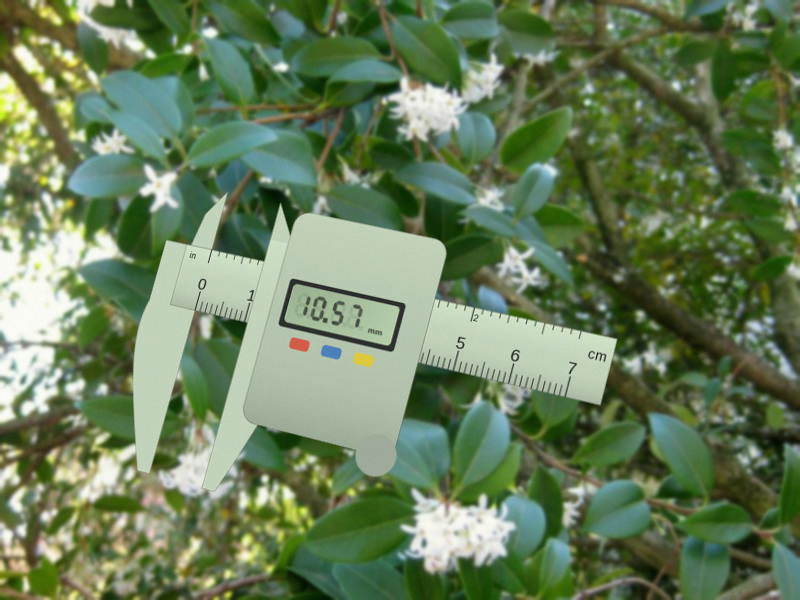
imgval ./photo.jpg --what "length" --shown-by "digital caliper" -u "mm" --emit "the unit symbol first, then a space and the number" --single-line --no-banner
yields mm 10.57
